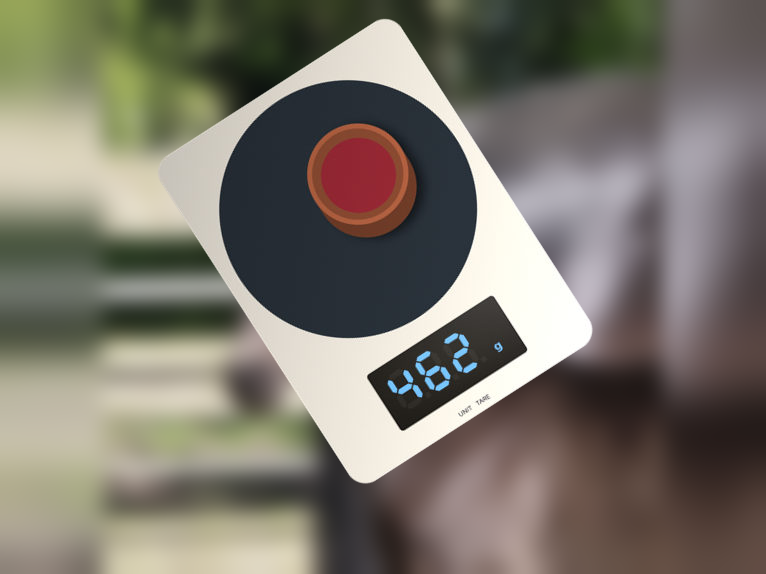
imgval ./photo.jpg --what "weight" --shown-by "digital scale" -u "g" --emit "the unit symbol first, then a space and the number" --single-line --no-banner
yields g 462
